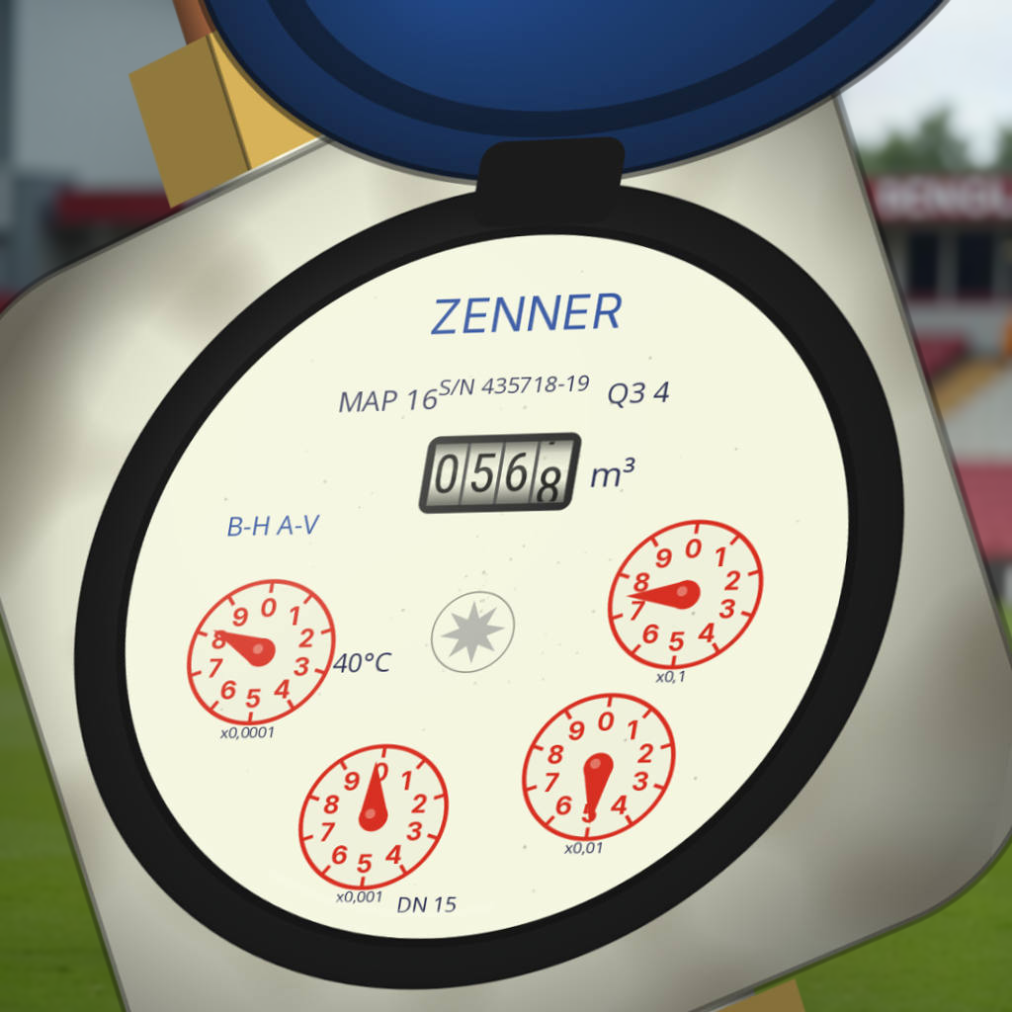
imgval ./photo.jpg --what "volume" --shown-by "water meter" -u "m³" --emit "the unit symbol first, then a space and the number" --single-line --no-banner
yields m³ 567.7498
